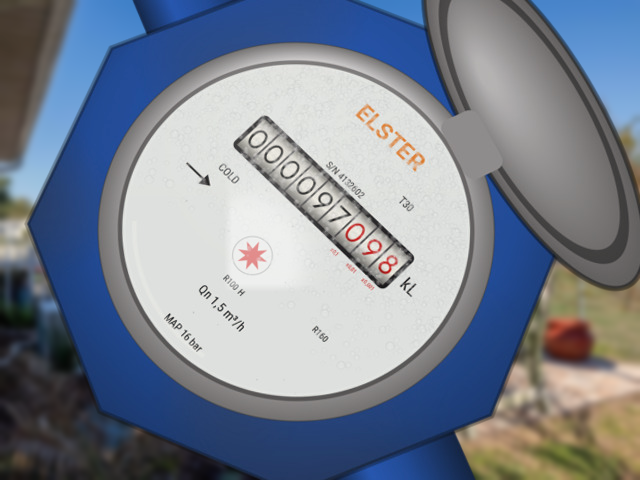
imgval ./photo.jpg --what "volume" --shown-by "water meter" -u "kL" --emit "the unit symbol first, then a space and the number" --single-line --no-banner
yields kL 97.098
